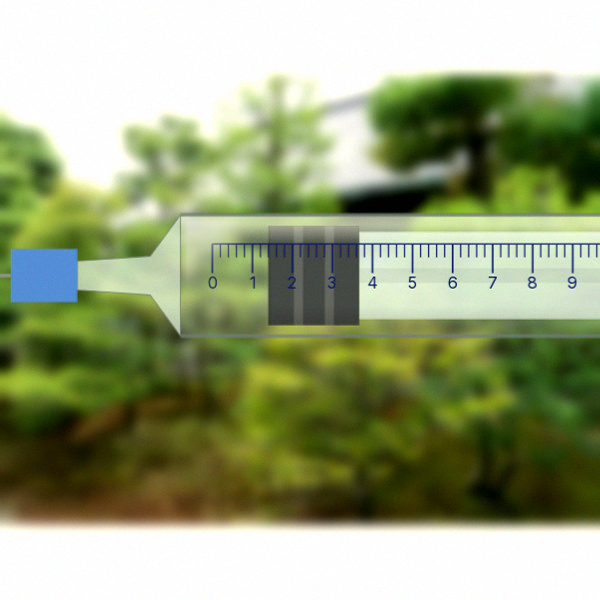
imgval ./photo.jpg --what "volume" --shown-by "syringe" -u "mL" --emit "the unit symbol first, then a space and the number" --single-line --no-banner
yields mL 1.4
